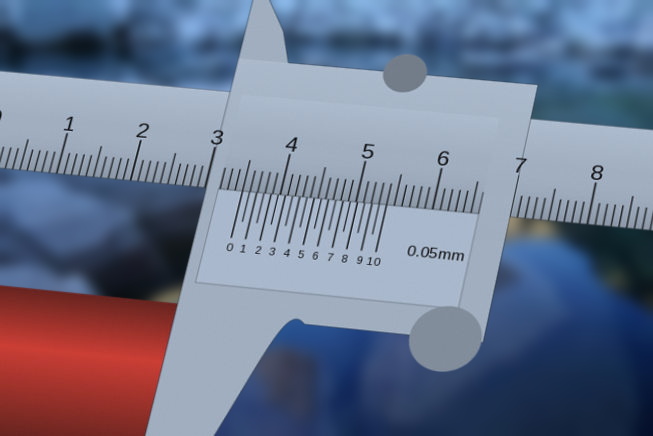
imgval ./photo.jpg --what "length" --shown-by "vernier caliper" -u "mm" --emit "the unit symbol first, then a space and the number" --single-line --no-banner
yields mm 35.0
